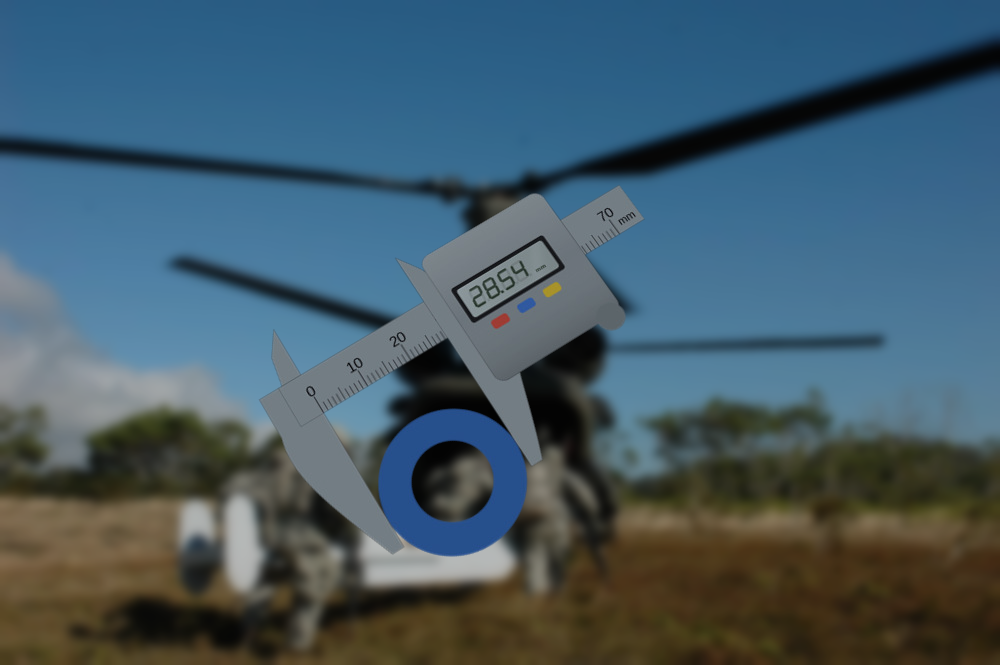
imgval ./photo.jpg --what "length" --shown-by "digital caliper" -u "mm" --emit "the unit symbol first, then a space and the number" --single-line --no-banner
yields mm 28.54
